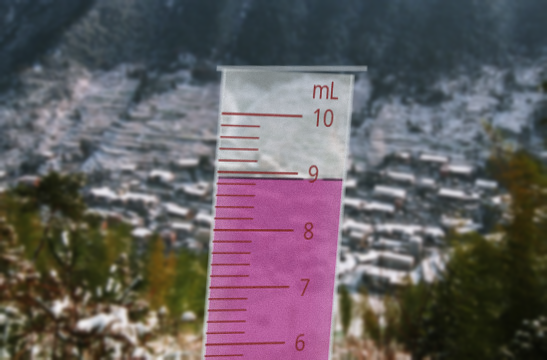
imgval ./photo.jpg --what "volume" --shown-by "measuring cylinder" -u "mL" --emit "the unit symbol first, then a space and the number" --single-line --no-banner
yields mL 8.9
